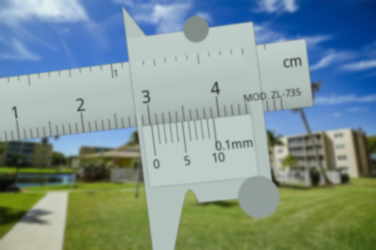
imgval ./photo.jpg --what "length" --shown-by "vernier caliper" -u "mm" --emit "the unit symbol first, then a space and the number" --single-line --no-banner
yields mm 30.2
